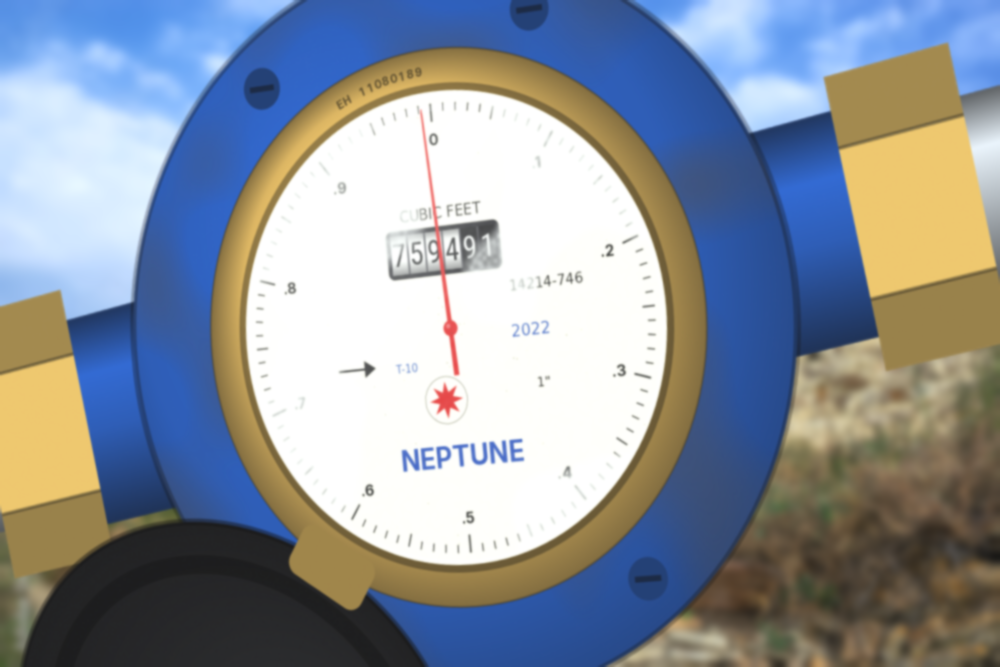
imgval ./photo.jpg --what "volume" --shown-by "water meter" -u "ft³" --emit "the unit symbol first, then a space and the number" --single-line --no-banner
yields ft³ 759490.99
